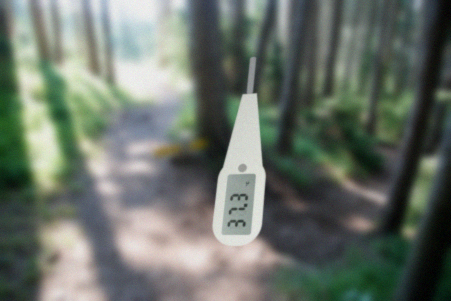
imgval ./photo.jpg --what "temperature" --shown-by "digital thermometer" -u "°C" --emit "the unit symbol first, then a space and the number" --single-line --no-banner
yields °C 37.3
